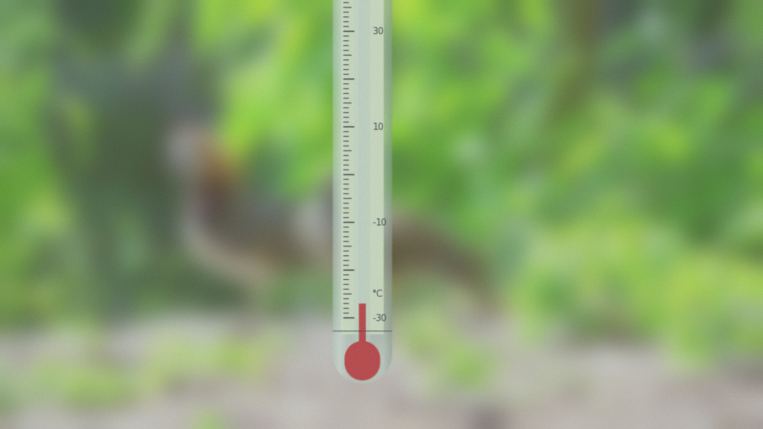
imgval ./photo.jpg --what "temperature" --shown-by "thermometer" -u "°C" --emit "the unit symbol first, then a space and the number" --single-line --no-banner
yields °C -27
